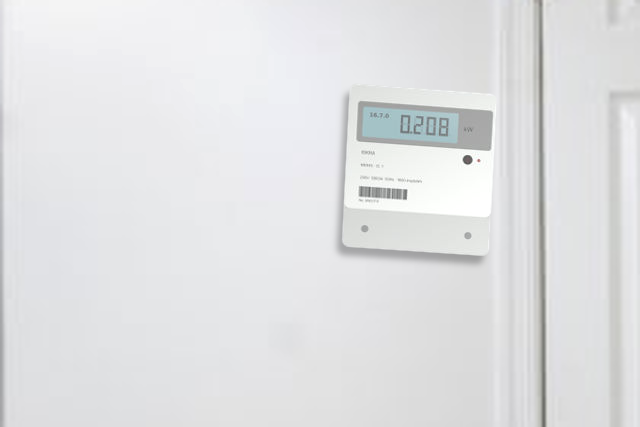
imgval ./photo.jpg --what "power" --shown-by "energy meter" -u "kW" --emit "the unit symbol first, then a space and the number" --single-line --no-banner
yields kW 0.208
